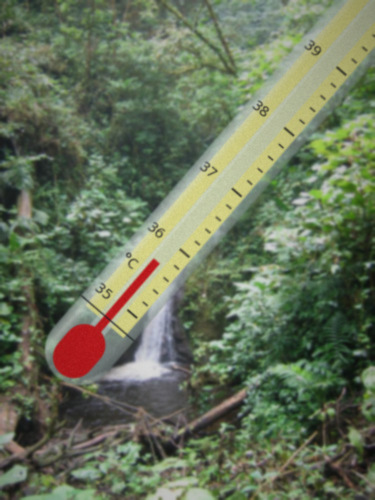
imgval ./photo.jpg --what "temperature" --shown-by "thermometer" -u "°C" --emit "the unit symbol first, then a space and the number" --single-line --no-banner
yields °C 35.7
